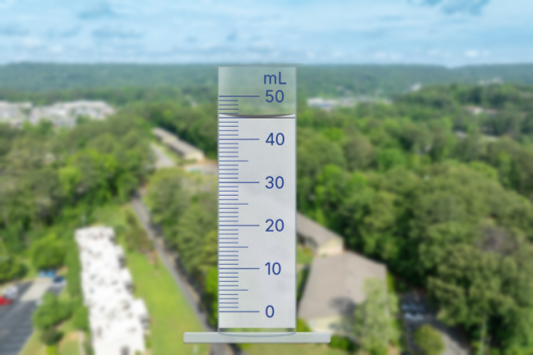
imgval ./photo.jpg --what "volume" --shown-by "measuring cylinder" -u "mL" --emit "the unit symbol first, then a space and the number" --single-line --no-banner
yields mL 45
